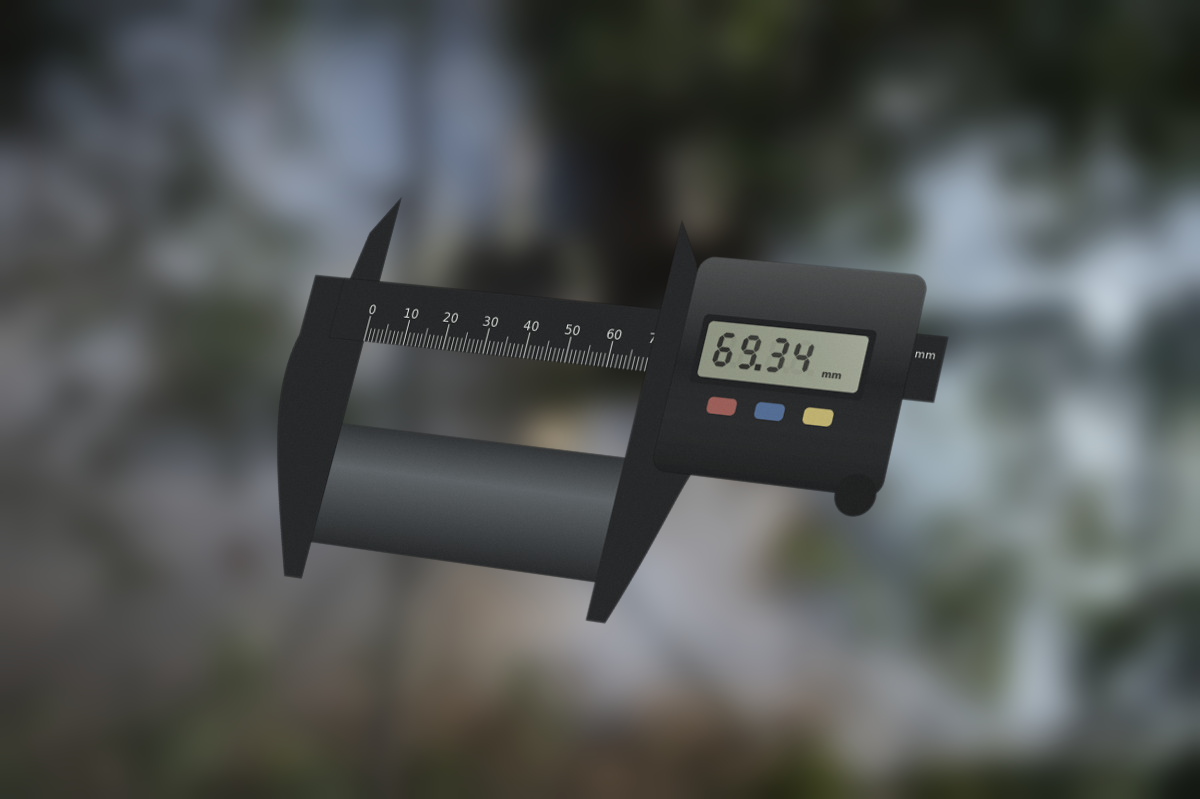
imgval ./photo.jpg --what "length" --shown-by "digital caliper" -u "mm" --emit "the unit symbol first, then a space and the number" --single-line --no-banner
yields mm 69.34
